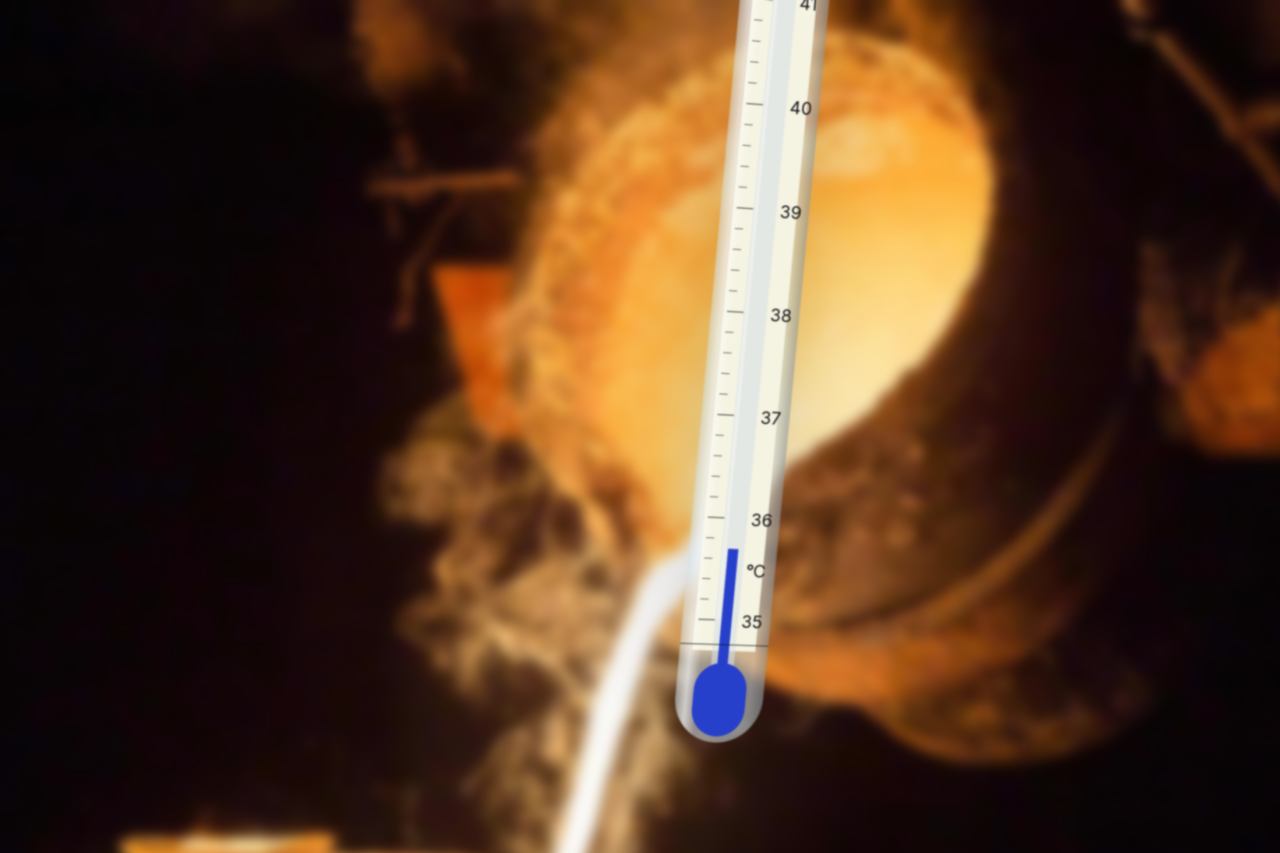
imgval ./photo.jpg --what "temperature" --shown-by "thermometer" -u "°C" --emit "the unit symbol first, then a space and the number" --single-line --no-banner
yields °C 35.7
